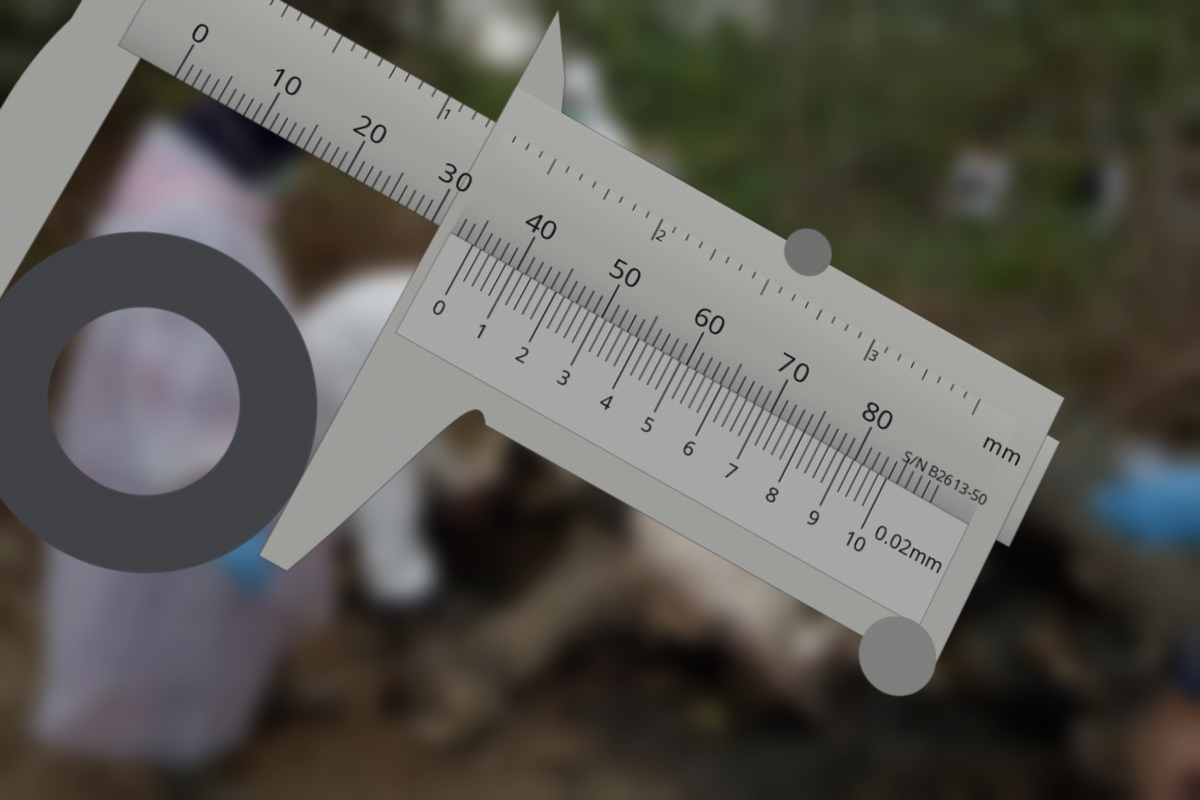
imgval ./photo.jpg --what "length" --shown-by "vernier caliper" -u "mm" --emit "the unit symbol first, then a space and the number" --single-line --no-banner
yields mm 34.8
